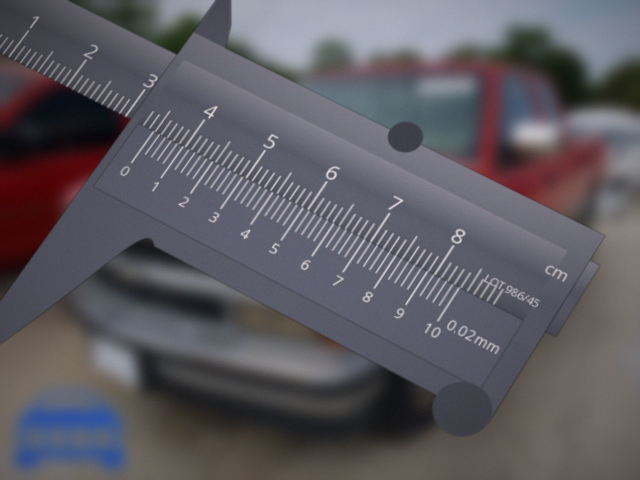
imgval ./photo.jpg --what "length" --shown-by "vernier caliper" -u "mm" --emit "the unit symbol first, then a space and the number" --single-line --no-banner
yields mm 34.8
